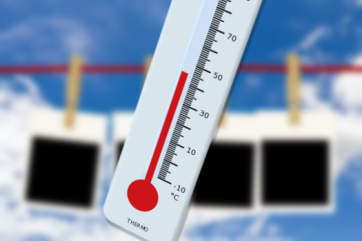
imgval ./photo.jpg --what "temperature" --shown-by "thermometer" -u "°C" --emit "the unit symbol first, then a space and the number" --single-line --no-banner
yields °C 45
